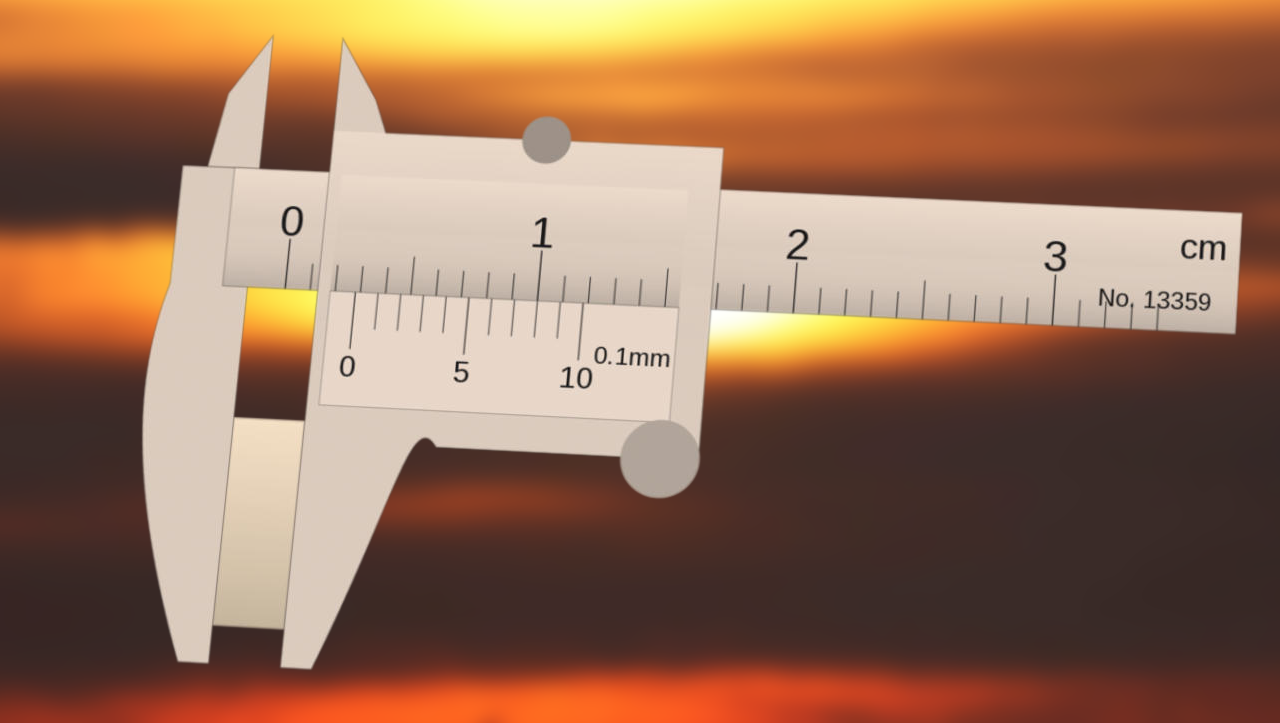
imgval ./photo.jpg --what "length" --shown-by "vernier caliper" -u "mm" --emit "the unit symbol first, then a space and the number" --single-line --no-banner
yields mm 2.8
